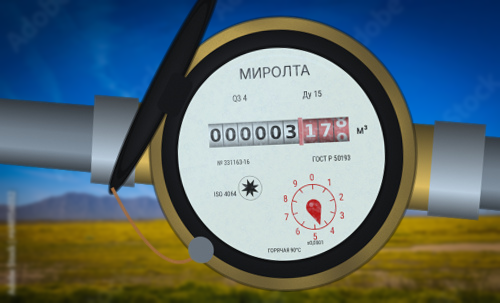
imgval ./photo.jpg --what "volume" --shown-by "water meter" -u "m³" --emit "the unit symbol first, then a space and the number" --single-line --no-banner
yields m³ 3.1784
